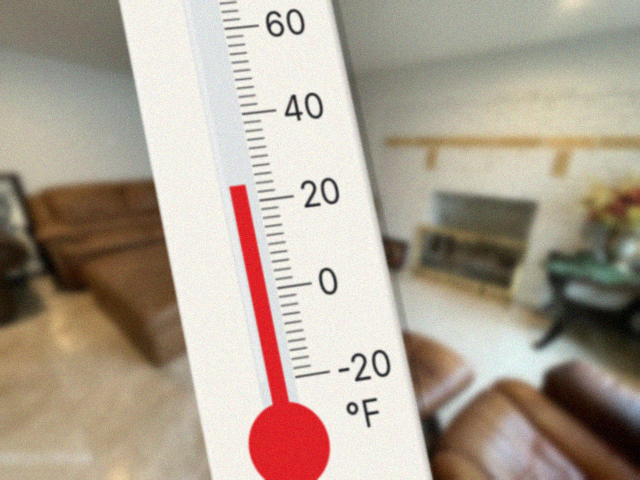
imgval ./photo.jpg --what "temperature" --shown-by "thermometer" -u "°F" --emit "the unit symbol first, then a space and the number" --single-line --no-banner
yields °F 24
